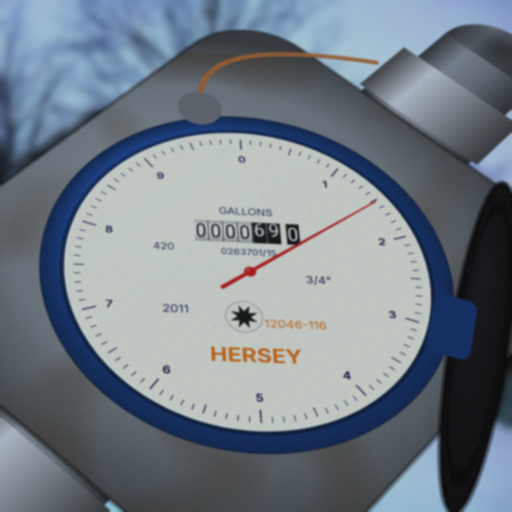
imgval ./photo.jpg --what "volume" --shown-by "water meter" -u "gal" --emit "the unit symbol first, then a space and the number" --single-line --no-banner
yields gal 691.5
